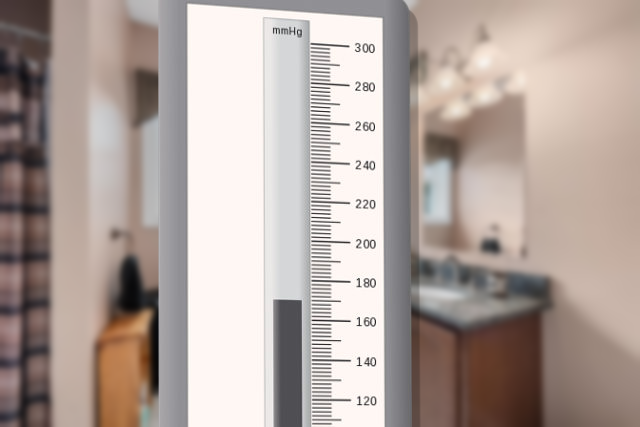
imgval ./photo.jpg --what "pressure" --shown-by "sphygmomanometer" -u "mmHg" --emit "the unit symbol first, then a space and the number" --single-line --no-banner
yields mmHg 170
